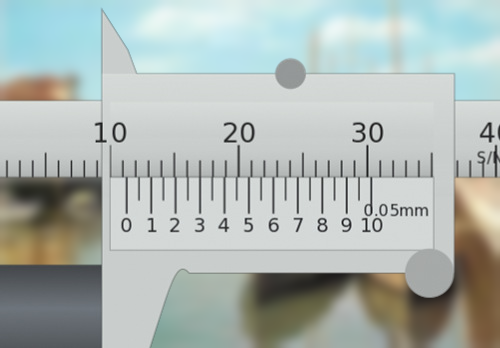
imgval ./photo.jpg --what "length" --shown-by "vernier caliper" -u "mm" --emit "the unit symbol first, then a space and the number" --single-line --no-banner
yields mm 11.3
